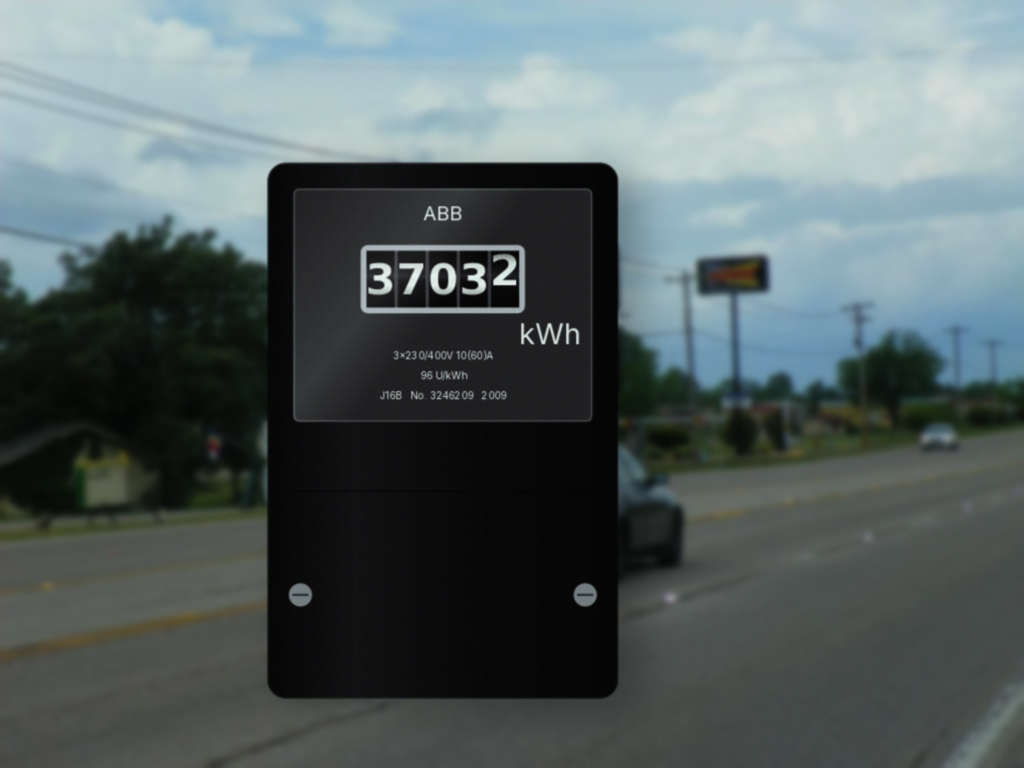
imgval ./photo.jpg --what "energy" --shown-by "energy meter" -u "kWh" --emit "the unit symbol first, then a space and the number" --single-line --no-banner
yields kWh 37032
